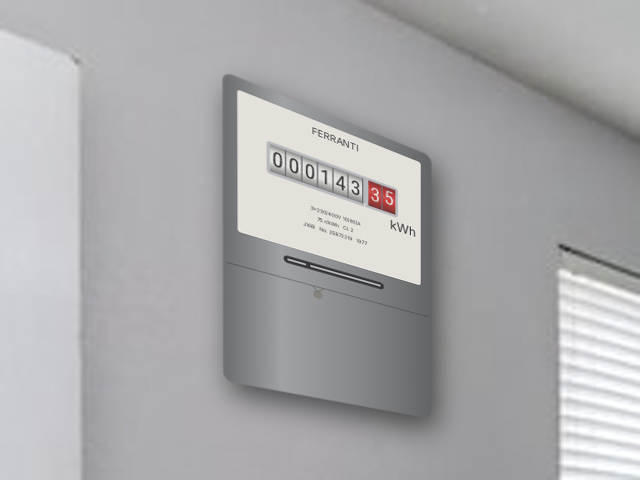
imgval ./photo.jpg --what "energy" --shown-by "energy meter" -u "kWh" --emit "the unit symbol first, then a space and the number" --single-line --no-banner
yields kWh 143.35
